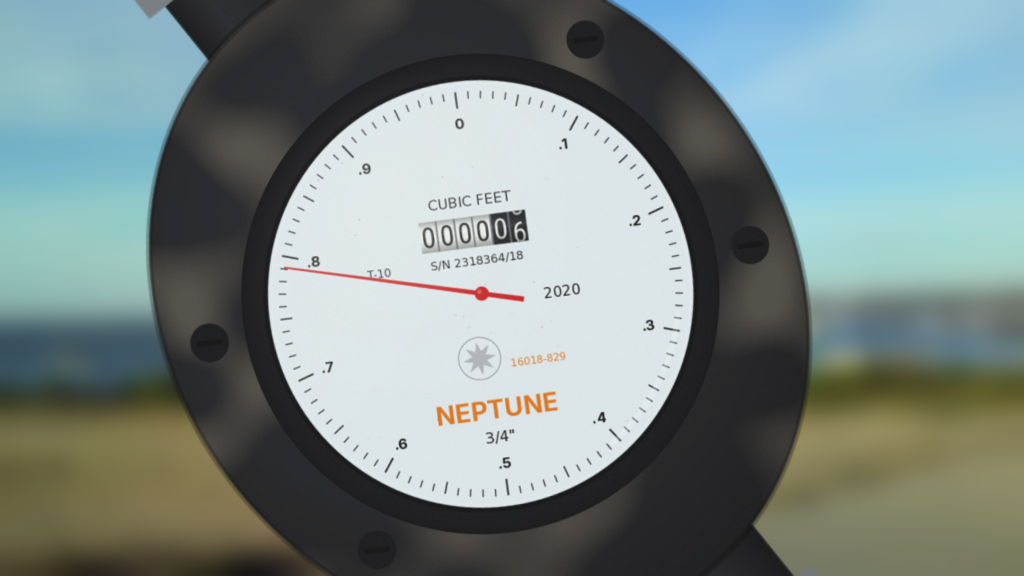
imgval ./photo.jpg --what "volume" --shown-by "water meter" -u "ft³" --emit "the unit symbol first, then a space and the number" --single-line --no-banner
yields ft³ 5.79
